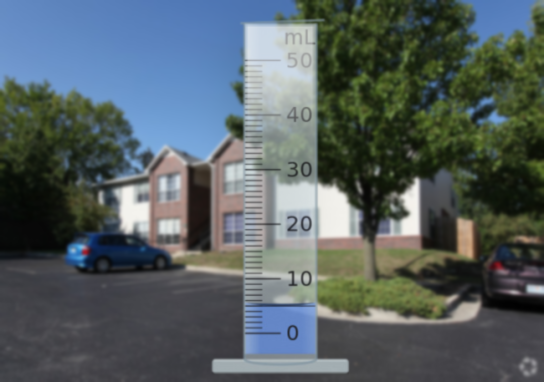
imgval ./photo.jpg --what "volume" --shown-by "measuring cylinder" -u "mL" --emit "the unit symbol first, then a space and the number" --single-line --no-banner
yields mL 5
